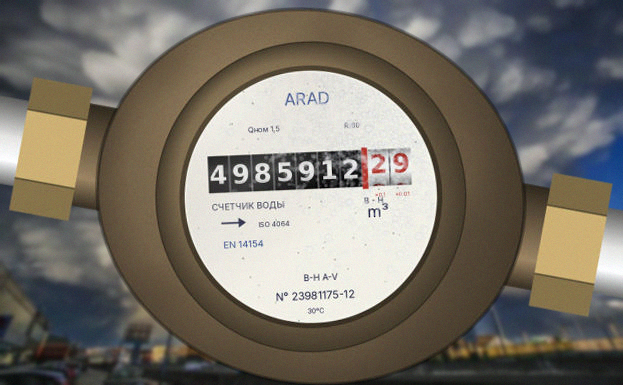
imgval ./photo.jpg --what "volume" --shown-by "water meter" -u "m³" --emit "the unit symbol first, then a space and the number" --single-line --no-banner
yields m³ 4985912.29
